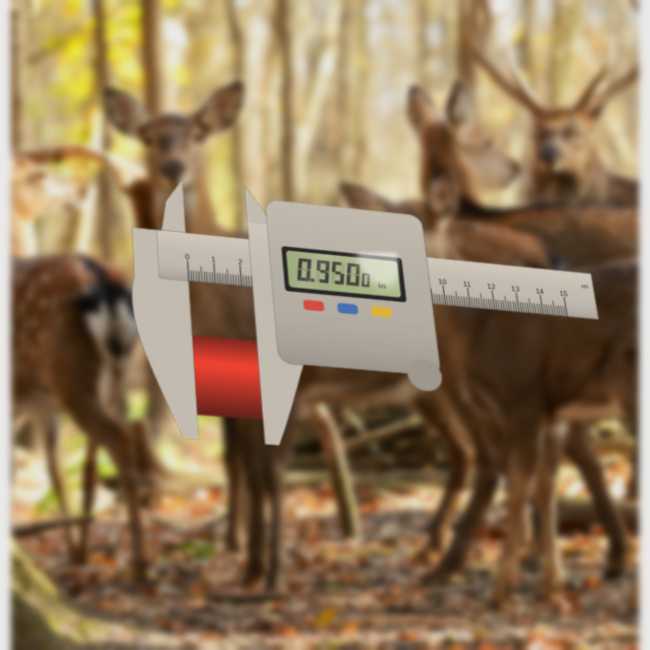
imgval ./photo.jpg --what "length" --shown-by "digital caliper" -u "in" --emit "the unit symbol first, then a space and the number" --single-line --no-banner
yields in 0.9500
